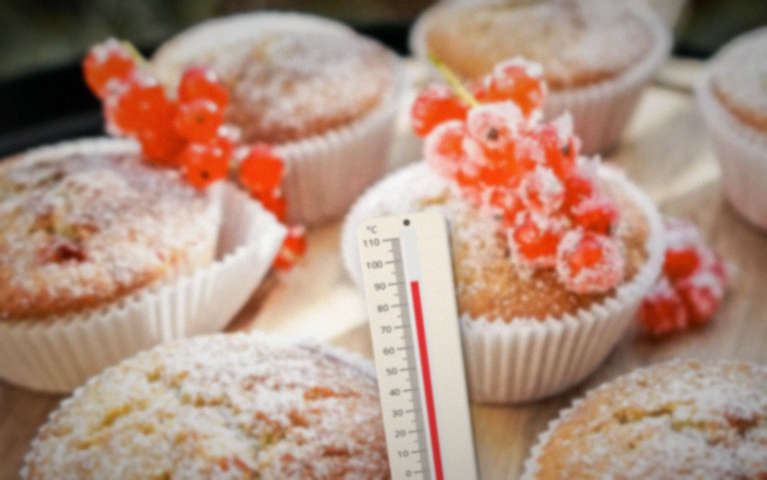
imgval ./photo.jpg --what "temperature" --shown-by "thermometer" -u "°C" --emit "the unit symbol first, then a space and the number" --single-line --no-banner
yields °C 90
